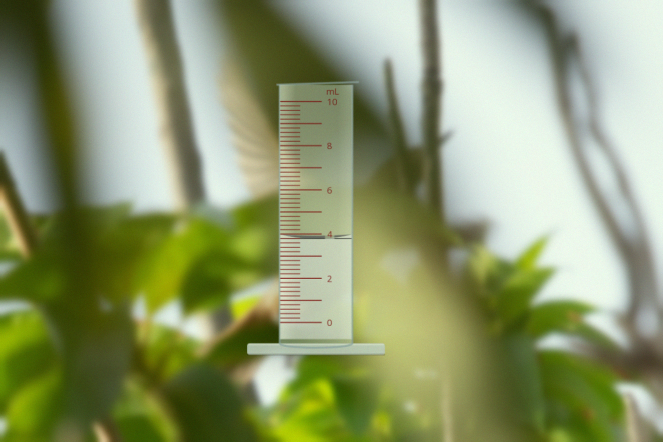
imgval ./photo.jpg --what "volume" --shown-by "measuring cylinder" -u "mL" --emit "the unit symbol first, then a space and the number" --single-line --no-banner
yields mL 3.8
